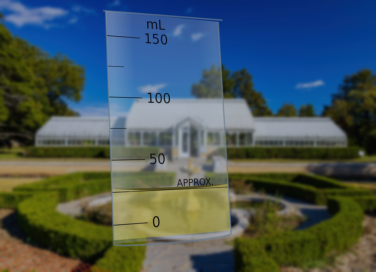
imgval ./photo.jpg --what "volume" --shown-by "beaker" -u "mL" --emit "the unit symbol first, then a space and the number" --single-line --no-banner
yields mL 25
